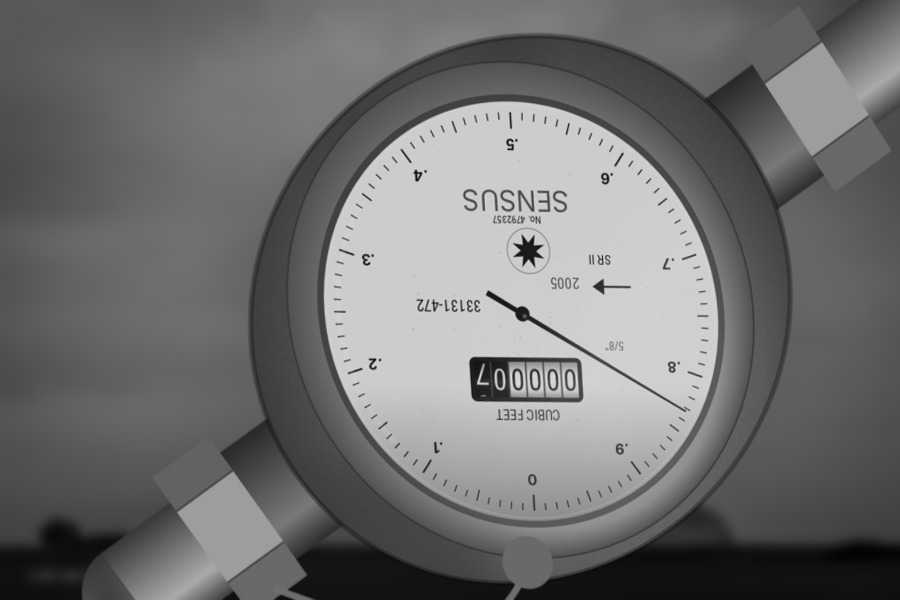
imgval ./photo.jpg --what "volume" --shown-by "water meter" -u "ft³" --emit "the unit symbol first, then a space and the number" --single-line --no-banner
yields ft³ 6.83
